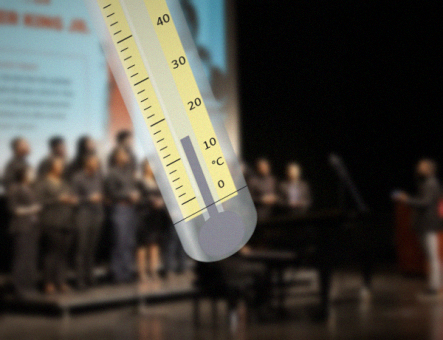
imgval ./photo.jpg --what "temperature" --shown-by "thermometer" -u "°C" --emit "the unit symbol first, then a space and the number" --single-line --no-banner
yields °C 14
